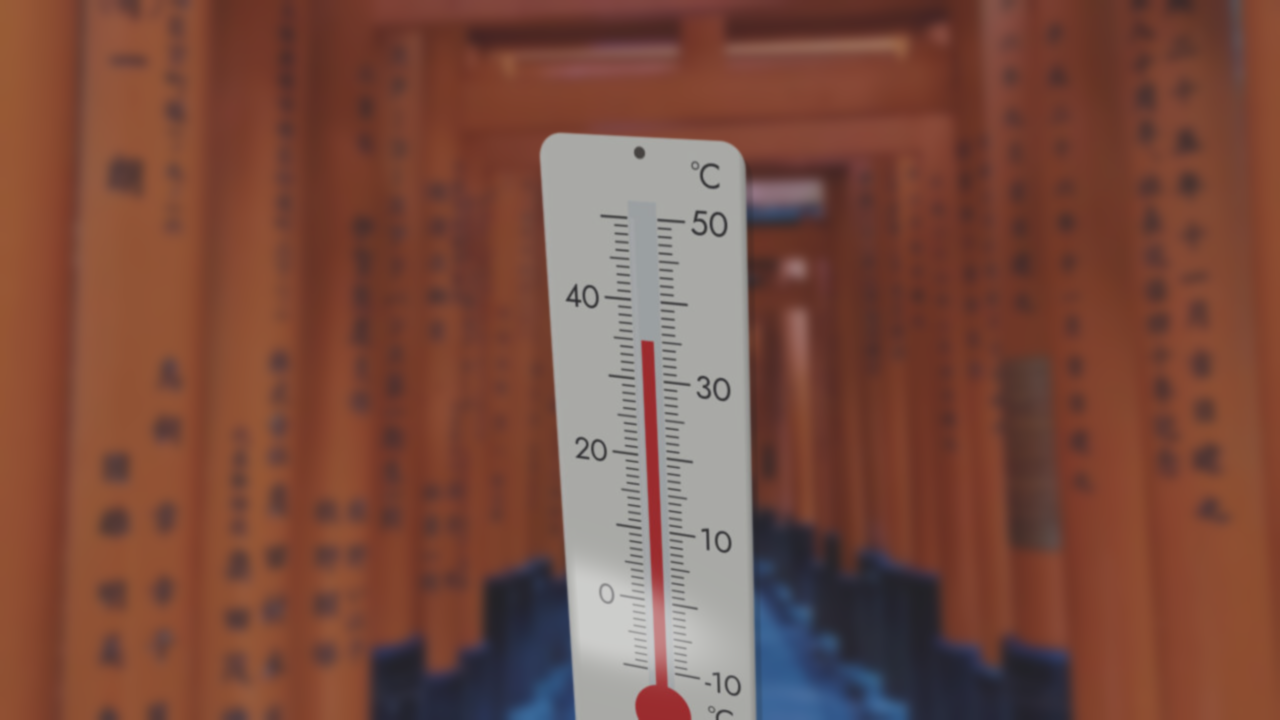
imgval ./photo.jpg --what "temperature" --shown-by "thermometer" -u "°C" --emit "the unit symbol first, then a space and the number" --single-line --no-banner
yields °C 35
